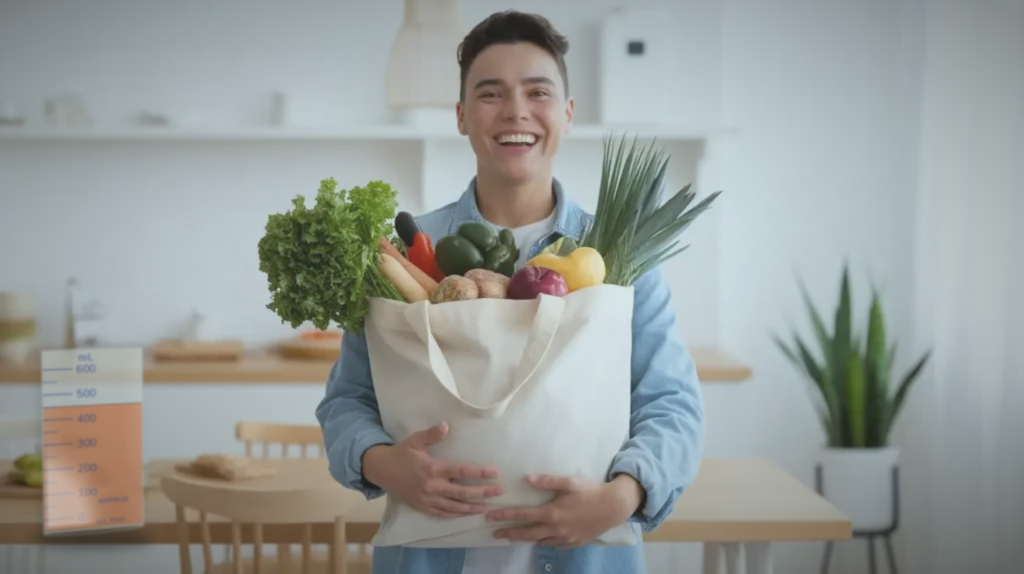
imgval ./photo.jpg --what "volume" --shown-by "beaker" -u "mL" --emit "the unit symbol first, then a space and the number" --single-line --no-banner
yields mL 450
